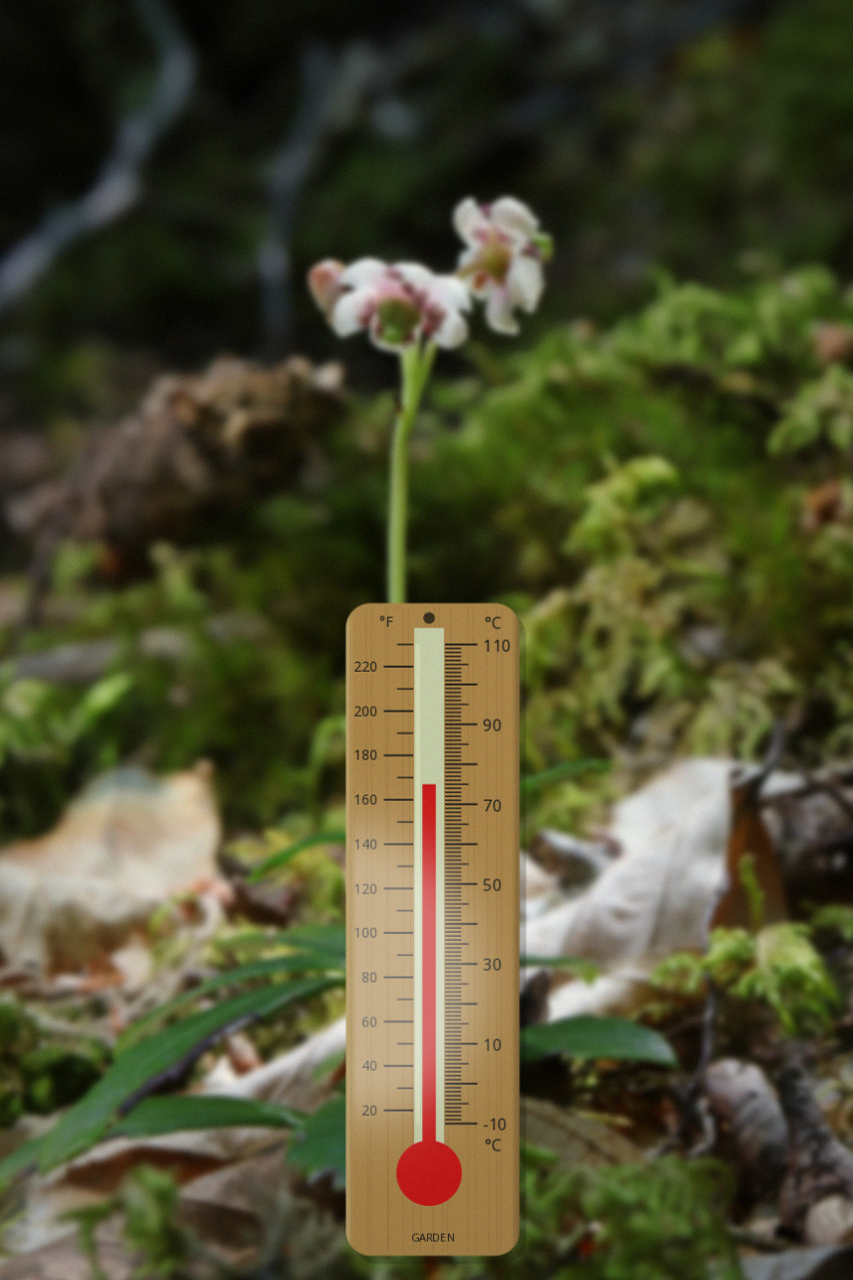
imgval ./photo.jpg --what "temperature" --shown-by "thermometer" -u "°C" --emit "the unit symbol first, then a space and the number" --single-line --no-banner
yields °C 75
